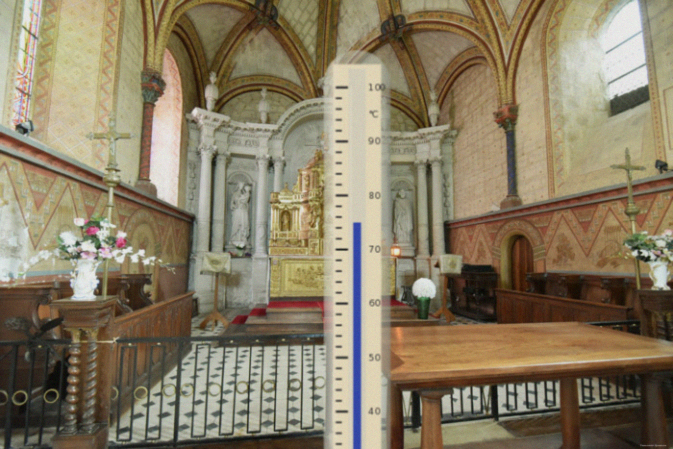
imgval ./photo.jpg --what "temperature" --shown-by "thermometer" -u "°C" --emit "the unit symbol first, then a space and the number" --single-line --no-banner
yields °C 75
